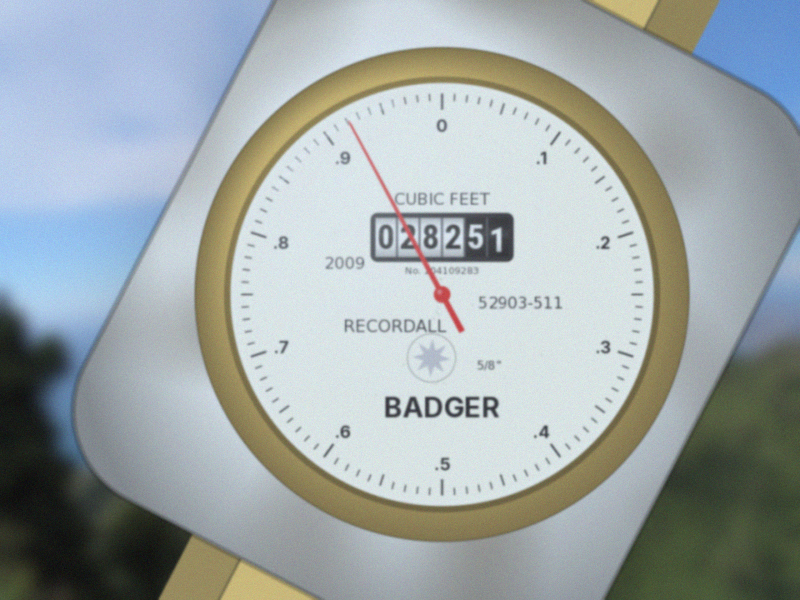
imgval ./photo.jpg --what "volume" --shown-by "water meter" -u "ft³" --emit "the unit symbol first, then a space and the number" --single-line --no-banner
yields ft³ 28250.92
